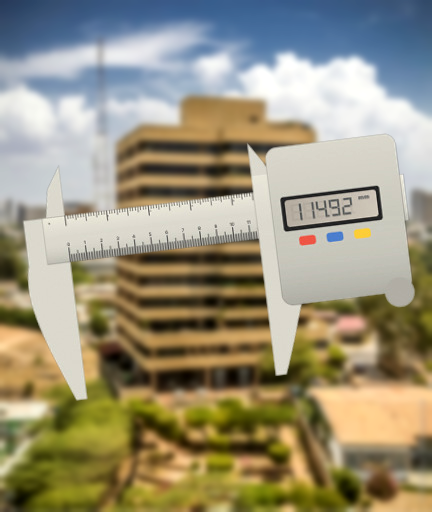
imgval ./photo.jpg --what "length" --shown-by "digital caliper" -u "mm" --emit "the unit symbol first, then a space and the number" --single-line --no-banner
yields mm 114.92
